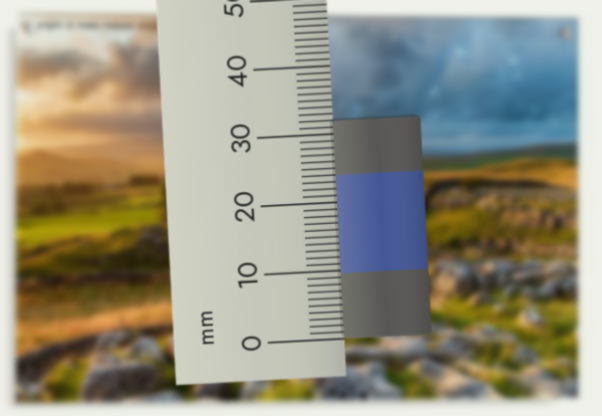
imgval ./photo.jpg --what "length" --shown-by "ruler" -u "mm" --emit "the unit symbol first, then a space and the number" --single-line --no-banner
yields mm 32
